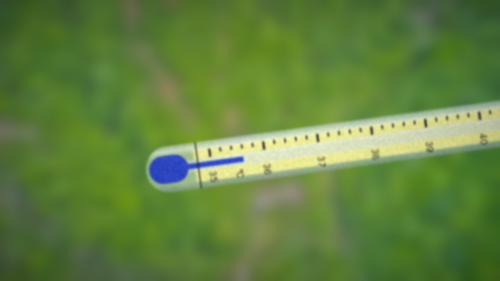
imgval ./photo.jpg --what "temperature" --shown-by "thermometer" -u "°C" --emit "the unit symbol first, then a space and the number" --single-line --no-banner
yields °C 35.6
